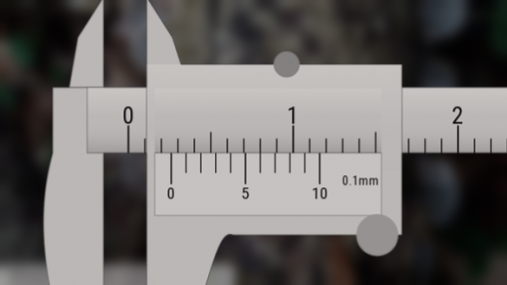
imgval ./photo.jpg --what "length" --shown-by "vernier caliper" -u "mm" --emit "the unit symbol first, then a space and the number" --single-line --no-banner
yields mm 2.6
